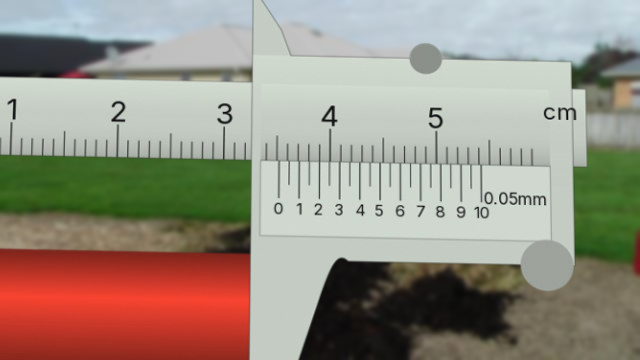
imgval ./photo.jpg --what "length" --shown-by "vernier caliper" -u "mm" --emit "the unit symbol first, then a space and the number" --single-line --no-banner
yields mm 35.2
